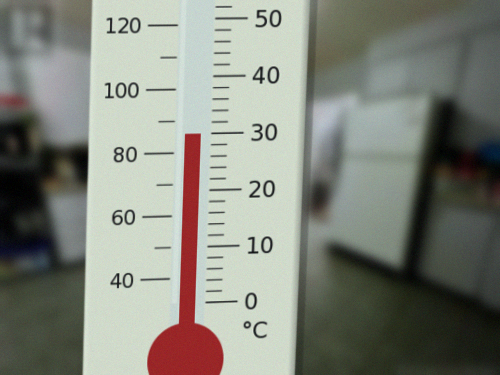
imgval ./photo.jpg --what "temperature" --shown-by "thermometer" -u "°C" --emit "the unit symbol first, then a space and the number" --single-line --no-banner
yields °C 30
